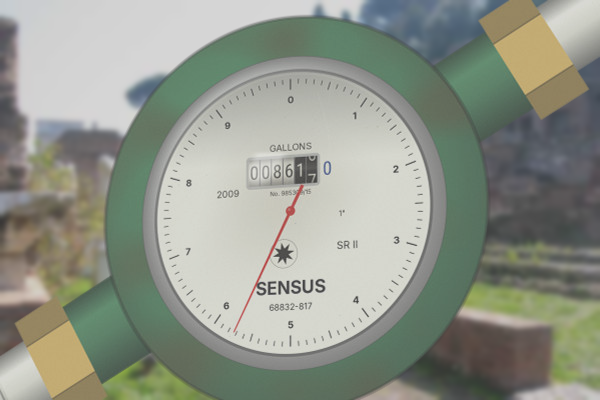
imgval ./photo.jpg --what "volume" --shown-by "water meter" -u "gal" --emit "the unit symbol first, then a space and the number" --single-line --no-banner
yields gal 86165.7
